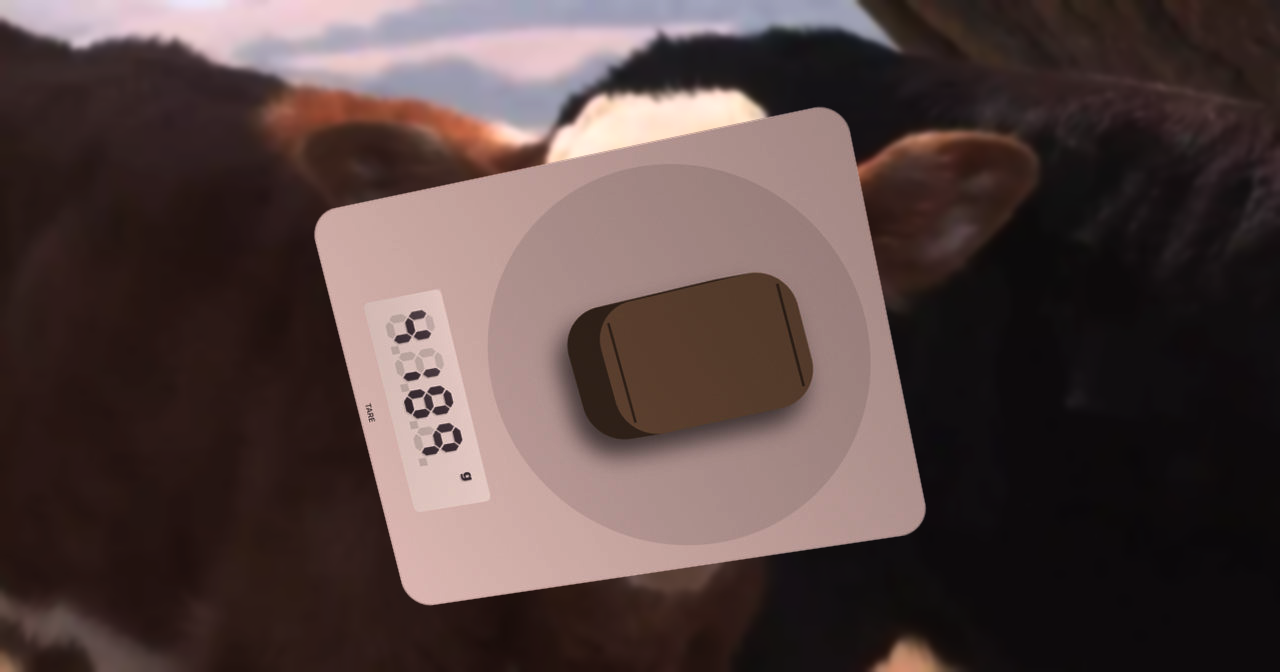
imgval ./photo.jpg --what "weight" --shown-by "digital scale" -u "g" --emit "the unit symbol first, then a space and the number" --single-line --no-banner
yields g 4189
